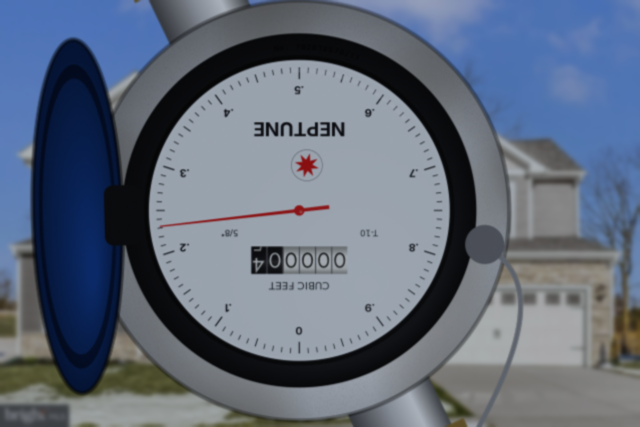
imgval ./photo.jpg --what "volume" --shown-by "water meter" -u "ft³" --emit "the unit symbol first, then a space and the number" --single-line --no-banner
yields ft³ 4.23
